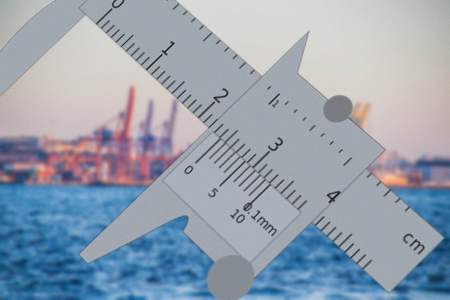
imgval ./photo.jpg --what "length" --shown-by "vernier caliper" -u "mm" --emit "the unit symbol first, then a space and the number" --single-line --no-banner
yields mm 24.2
